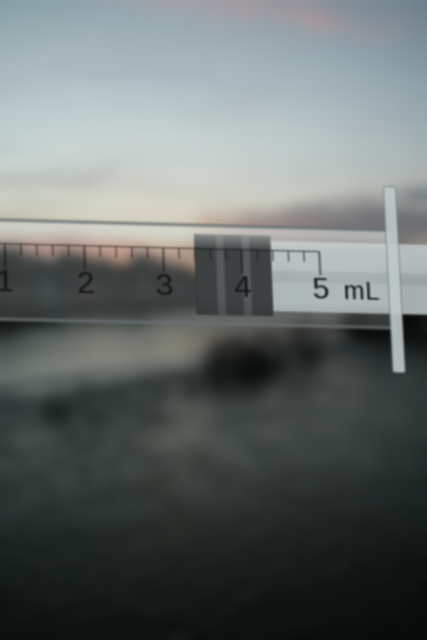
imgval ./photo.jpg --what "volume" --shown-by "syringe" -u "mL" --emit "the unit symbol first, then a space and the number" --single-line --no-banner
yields mL 3.4
